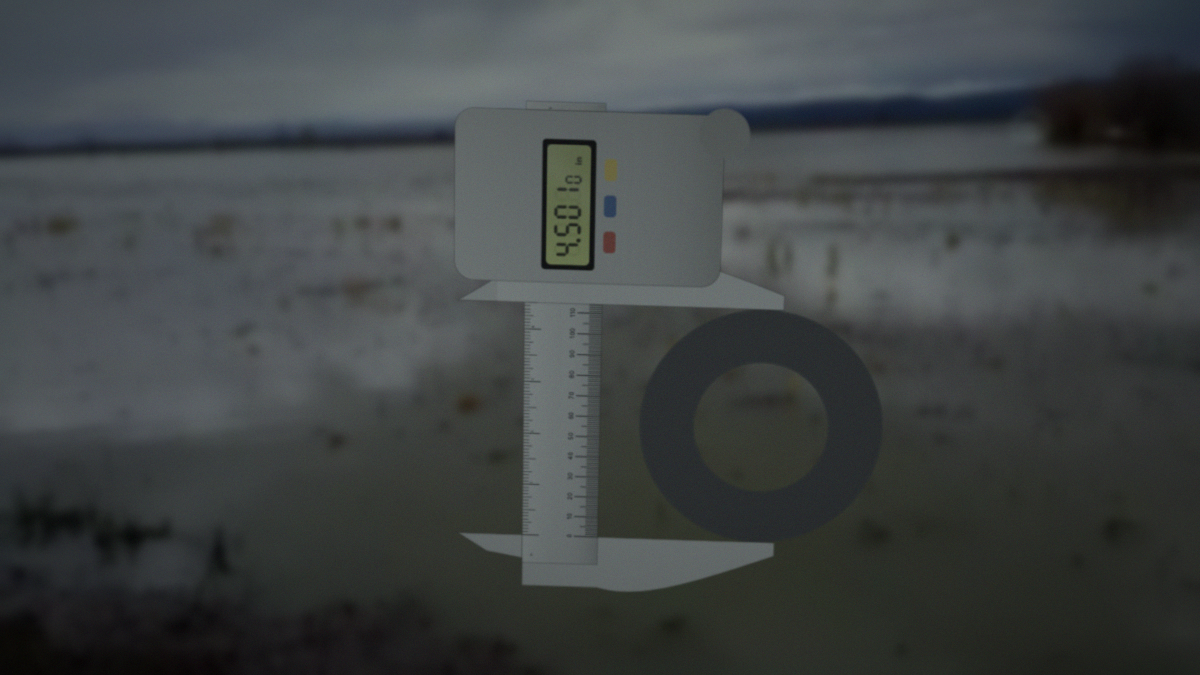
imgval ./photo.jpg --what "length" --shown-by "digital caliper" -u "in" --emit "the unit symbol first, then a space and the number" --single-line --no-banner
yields in 4.5010
